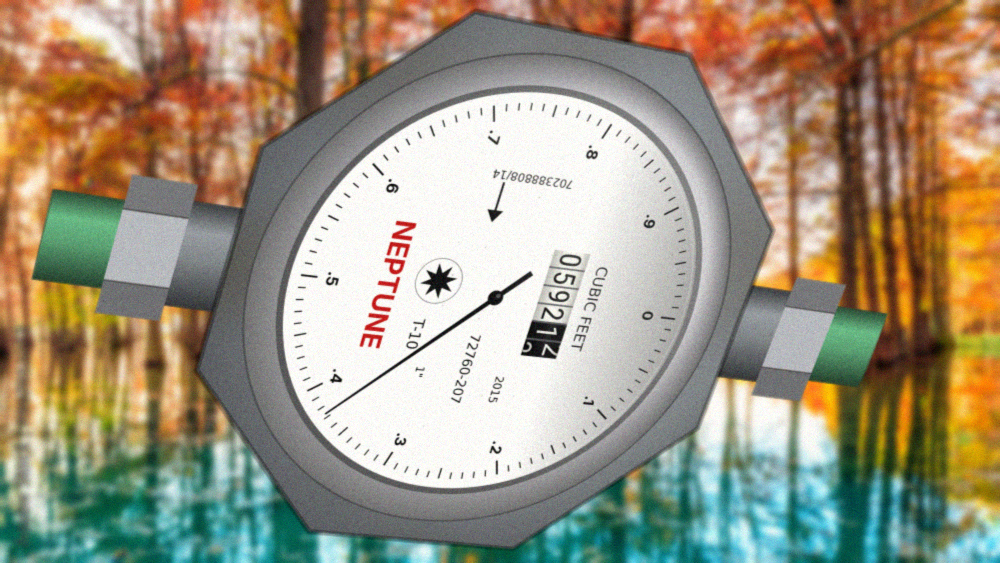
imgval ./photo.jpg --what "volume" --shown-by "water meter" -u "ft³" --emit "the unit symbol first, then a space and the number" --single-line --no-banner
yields ft³ 59212.37
